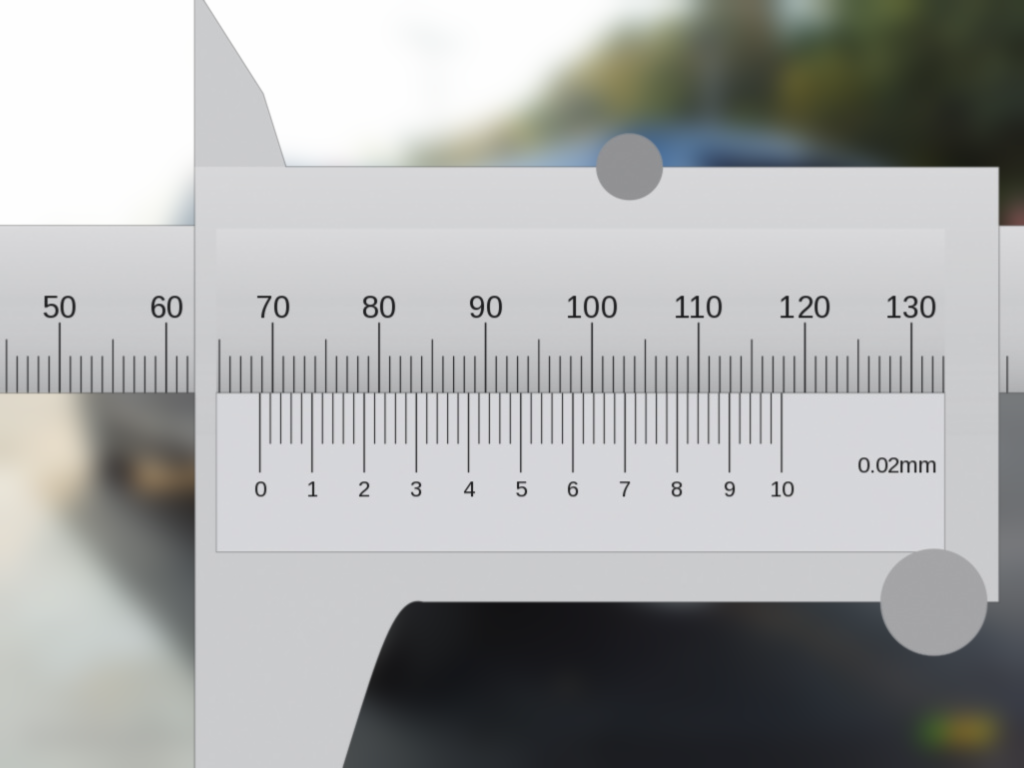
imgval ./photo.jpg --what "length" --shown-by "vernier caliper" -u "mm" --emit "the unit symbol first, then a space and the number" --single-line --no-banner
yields mm 68.8
